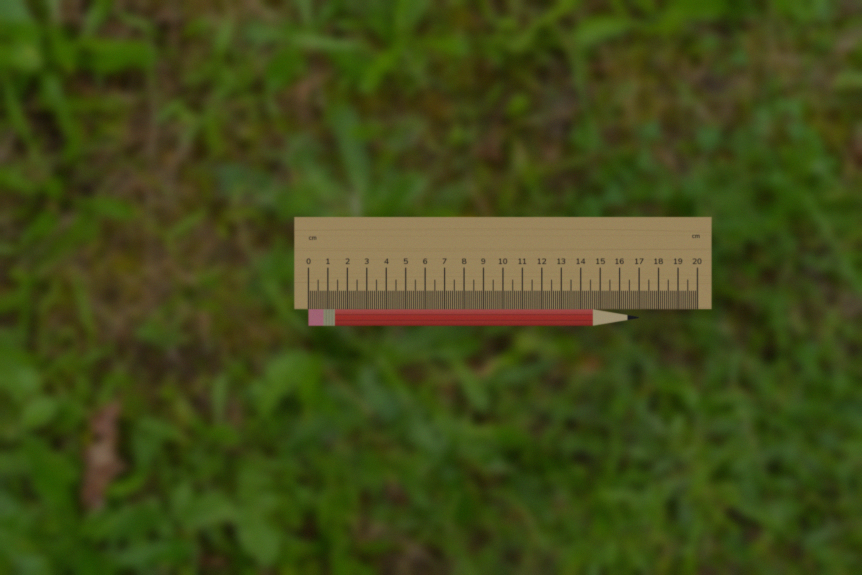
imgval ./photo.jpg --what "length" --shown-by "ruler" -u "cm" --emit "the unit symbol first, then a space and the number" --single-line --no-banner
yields cm 17
